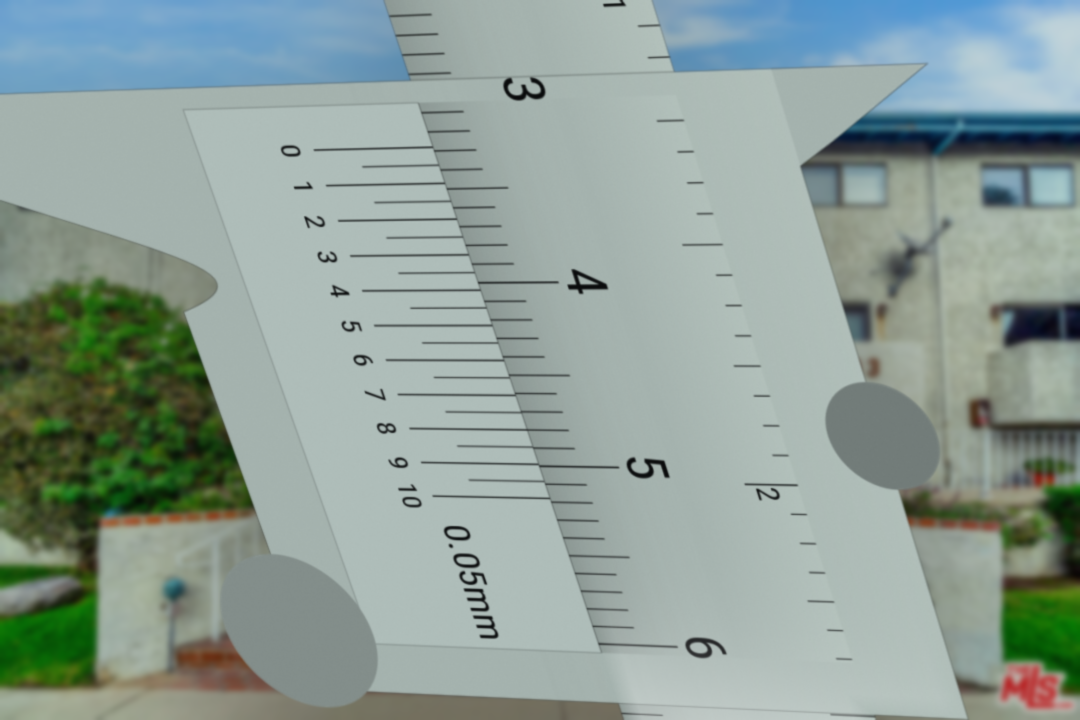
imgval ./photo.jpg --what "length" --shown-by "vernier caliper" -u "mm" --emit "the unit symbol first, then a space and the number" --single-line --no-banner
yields mm 32.8
